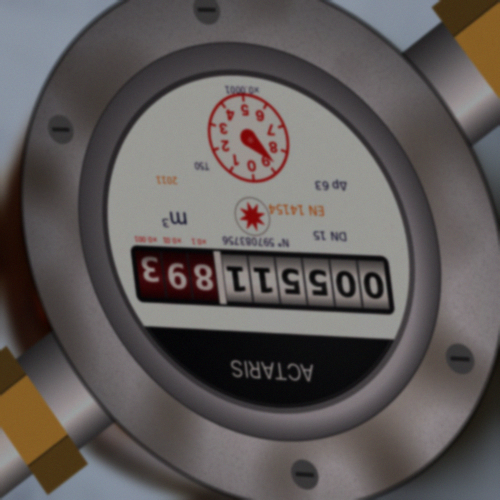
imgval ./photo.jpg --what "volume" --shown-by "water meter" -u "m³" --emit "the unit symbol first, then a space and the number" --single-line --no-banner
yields m³ 5511.8928
